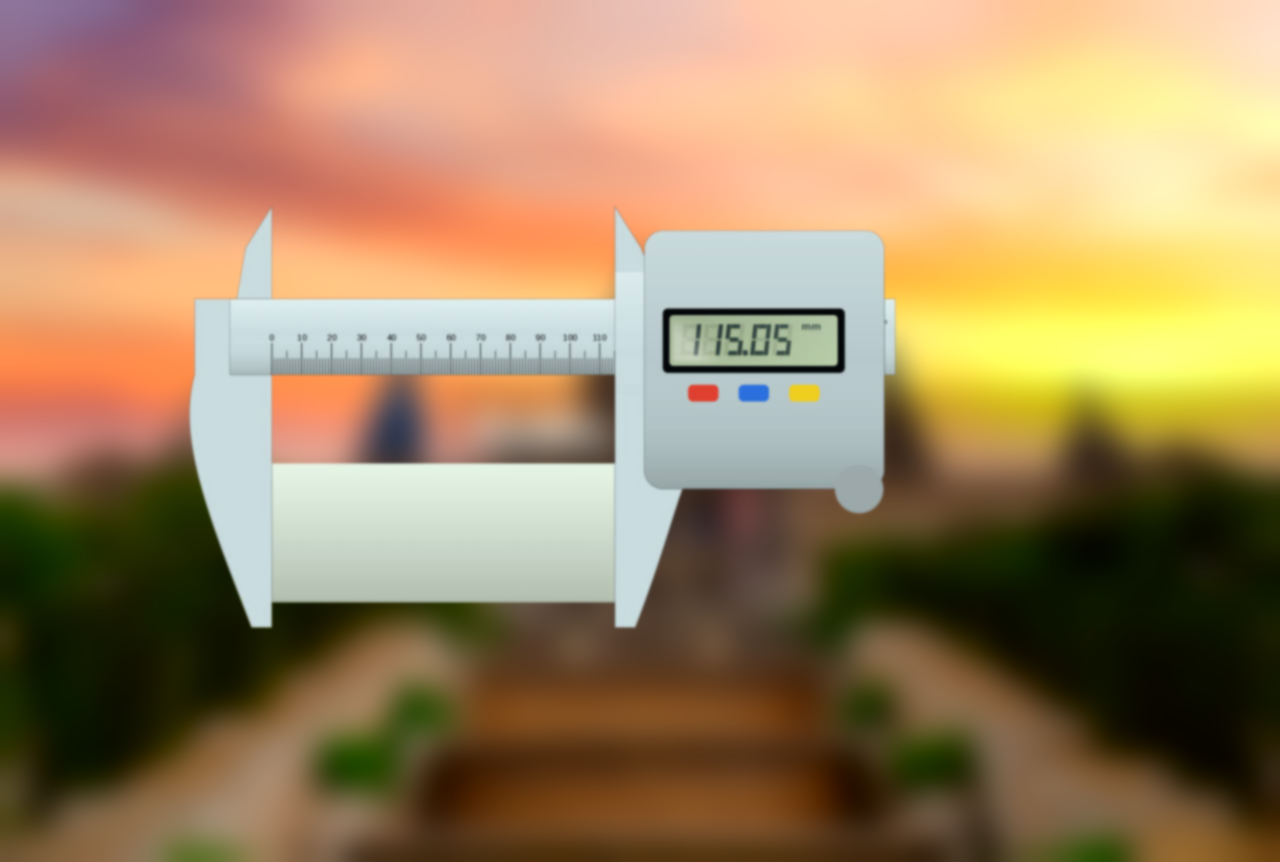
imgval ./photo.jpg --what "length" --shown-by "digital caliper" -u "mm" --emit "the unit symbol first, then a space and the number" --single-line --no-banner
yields mm 115.05
